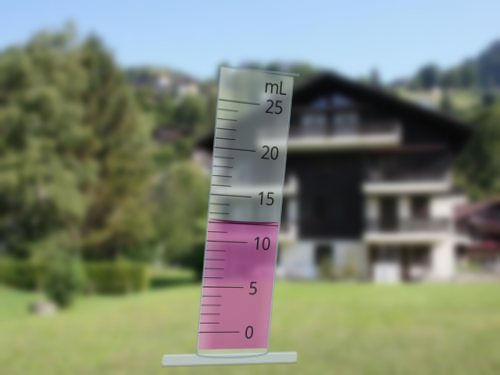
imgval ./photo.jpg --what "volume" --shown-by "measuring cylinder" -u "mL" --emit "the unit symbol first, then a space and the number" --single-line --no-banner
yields mL 12
